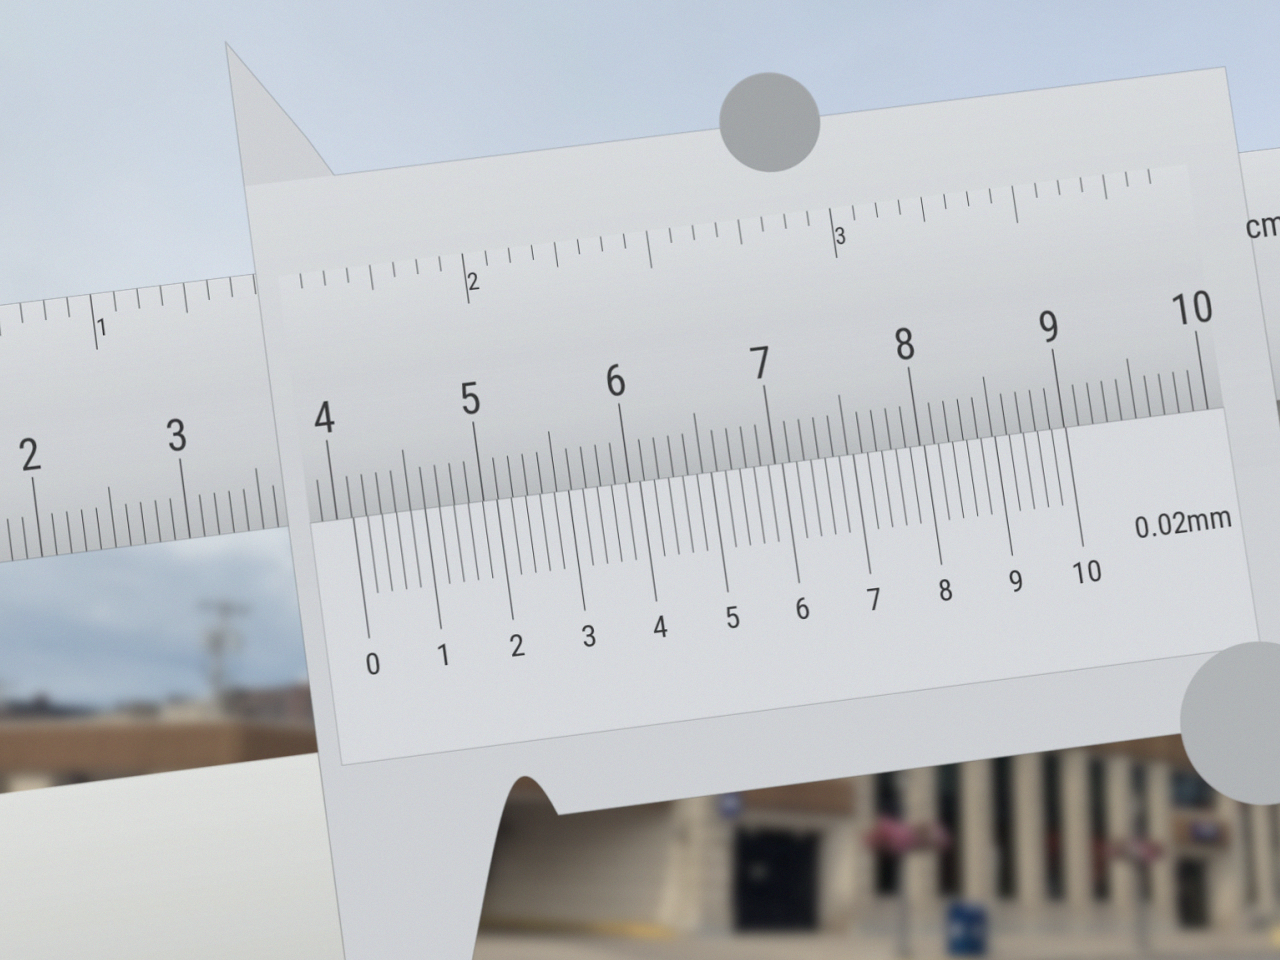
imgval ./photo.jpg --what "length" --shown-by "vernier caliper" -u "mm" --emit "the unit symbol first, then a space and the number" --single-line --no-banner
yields mm 41.1
